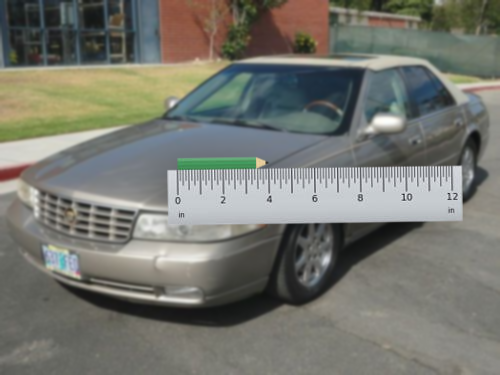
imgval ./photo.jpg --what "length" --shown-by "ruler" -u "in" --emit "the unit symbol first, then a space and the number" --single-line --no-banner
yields in 4
